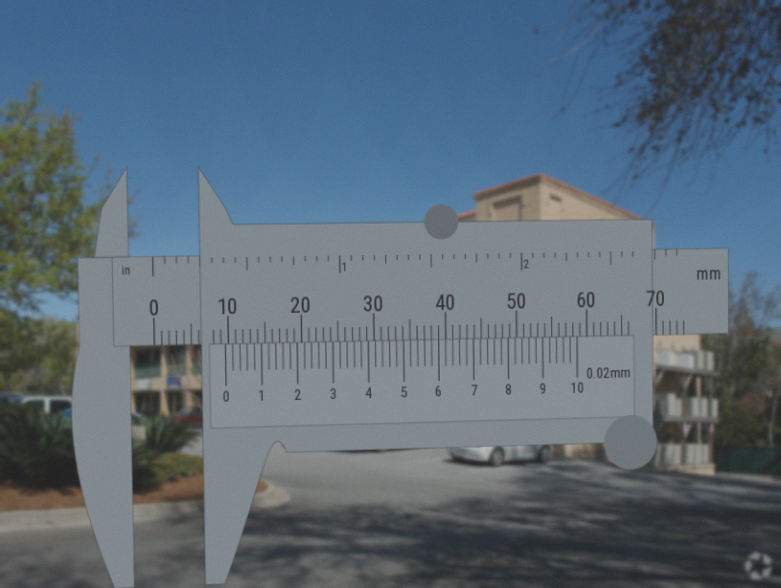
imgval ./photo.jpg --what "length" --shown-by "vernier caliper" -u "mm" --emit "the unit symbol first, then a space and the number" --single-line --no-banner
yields mm 9.6
